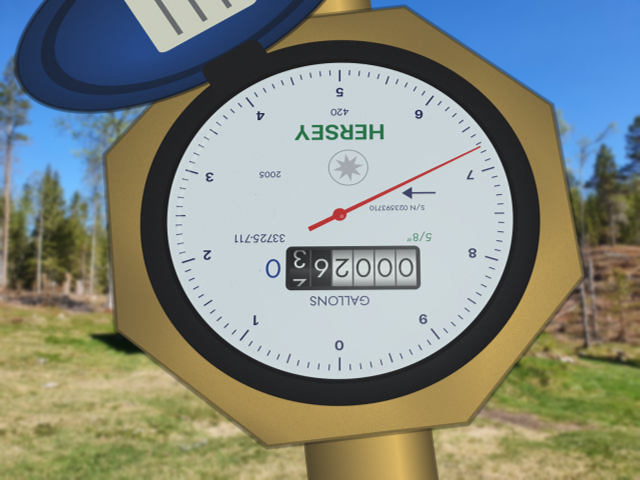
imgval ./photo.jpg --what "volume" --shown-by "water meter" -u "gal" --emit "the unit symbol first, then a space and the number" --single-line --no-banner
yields gal 2626.7
